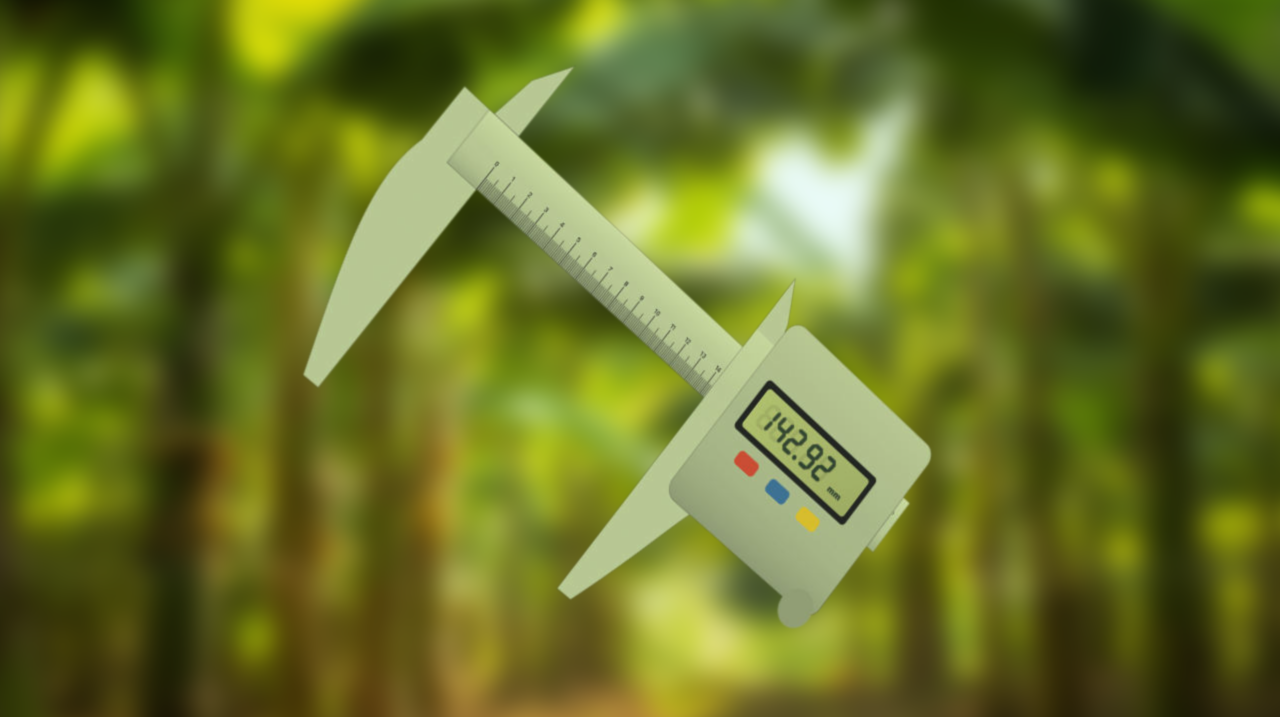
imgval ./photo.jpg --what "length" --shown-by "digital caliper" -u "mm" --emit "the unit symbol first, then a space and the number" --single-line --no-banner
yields mm 142.92
